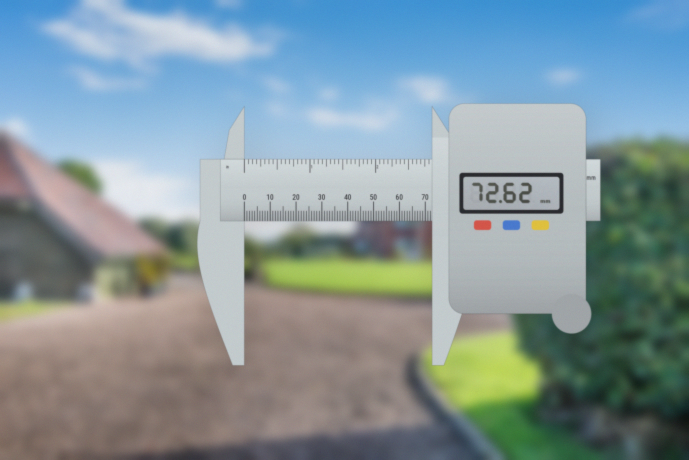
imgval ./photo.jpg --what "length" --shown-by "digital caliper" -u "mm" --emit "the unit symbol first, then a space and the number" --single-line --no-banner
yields mm 72.62
